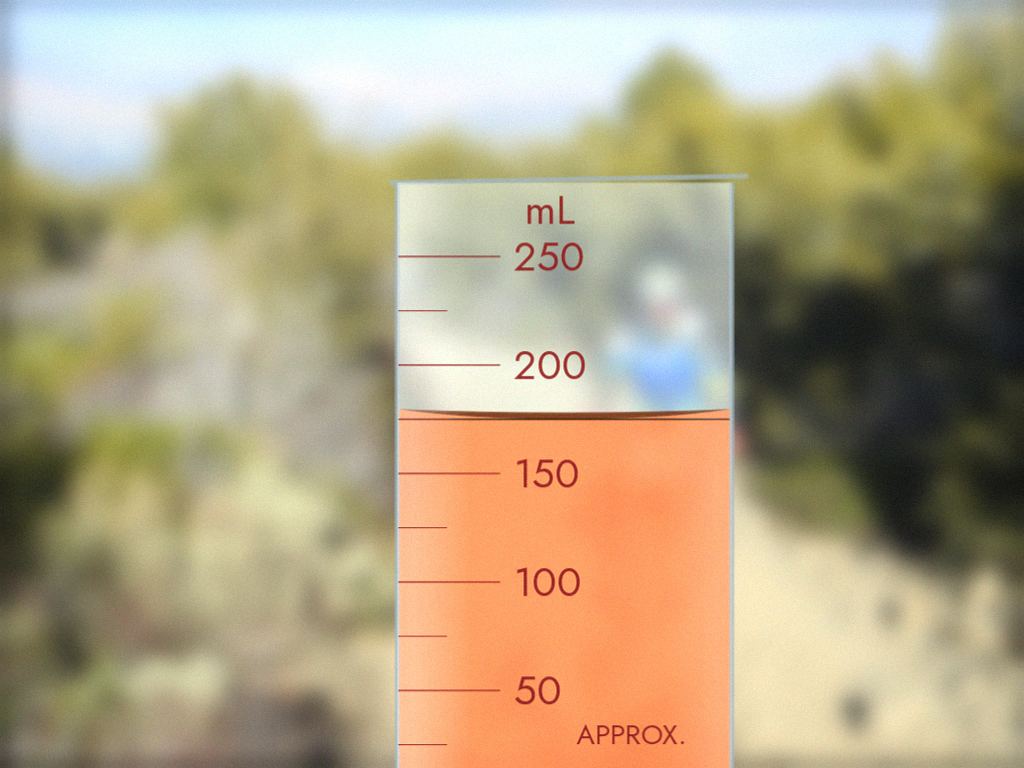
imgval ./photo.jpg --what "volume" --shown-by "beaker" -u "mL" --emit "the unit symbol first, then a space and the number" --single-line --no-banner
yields mL 175
